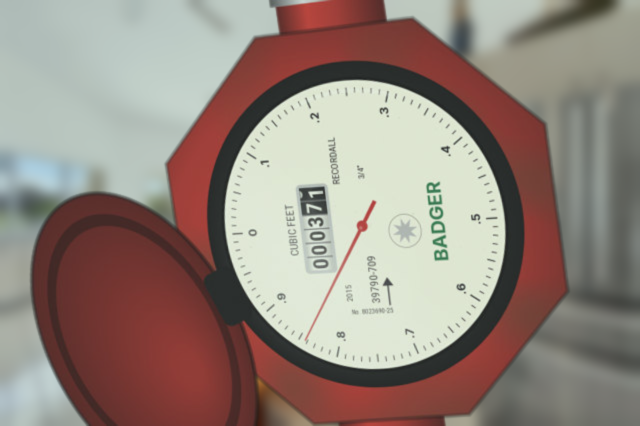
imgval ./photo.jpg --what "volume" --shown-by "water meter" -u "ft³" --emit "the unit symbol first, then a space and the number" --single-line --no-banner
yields ft³ 370.84
